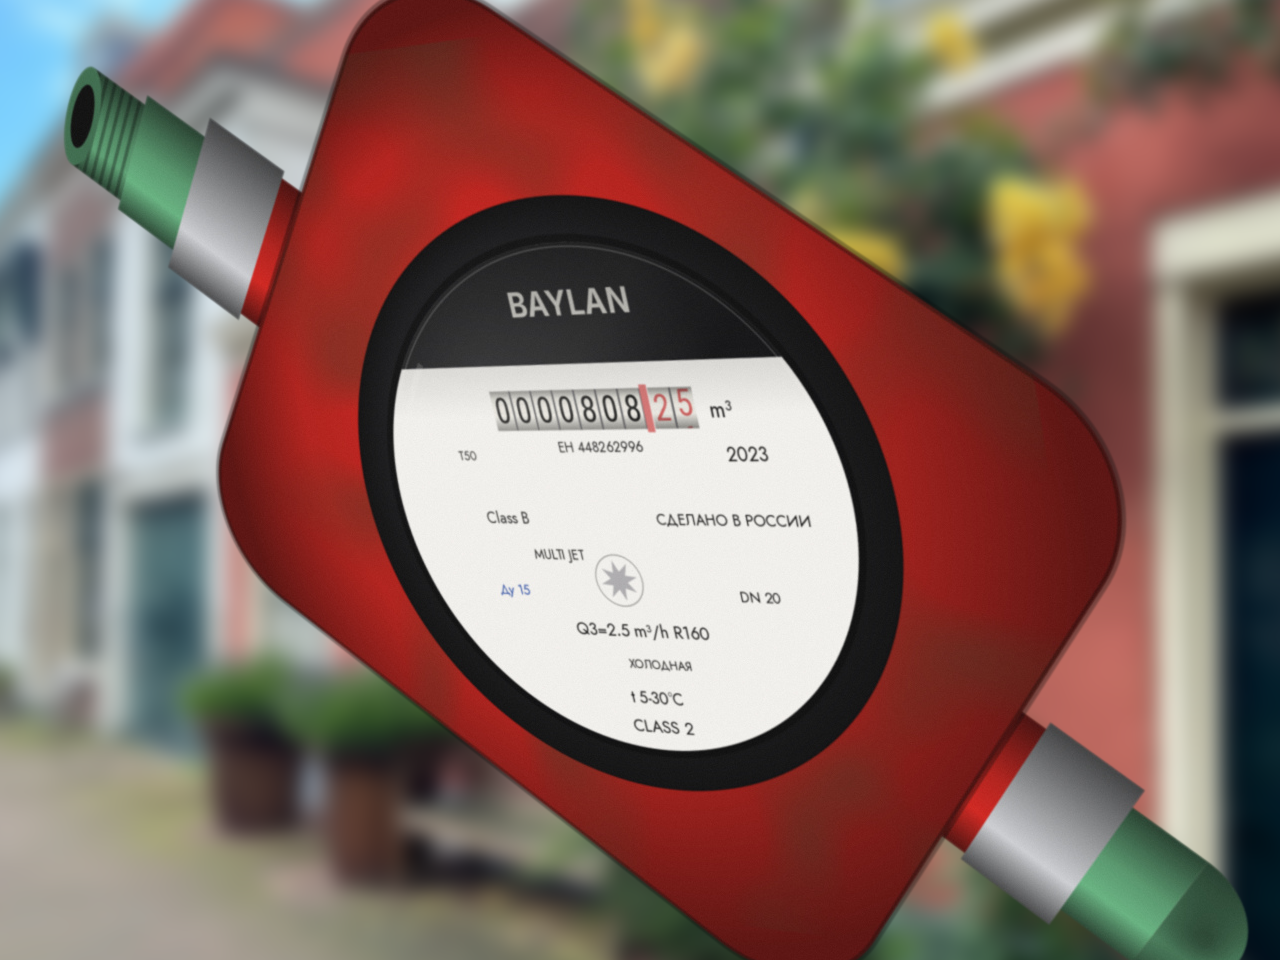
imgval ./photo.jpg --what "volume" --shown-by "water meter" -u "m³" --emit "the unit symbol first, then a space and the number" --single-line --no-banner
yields m³ 808.25
